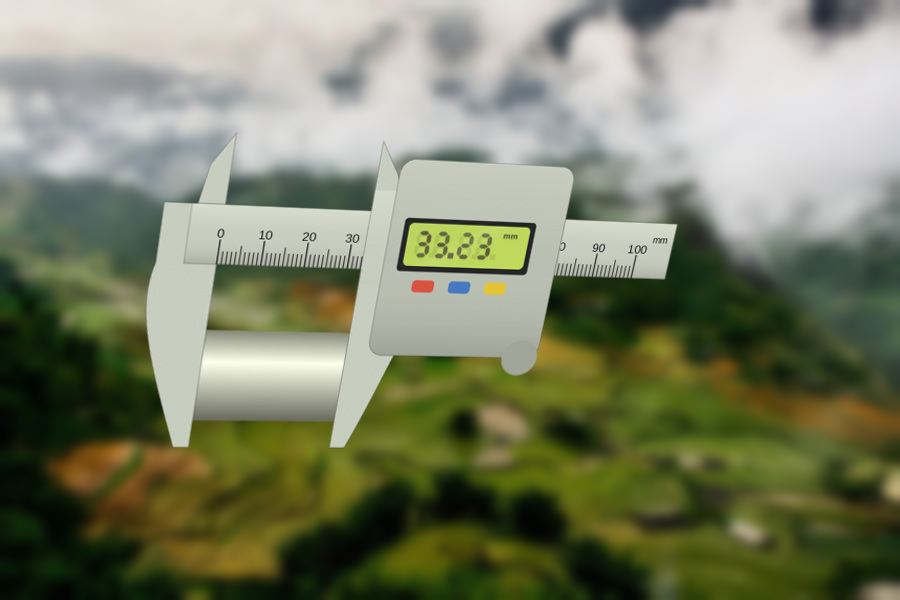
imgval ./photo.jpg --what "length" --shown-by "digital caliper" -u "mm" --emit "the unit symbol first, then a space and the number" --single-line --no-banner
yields mm 33.23
